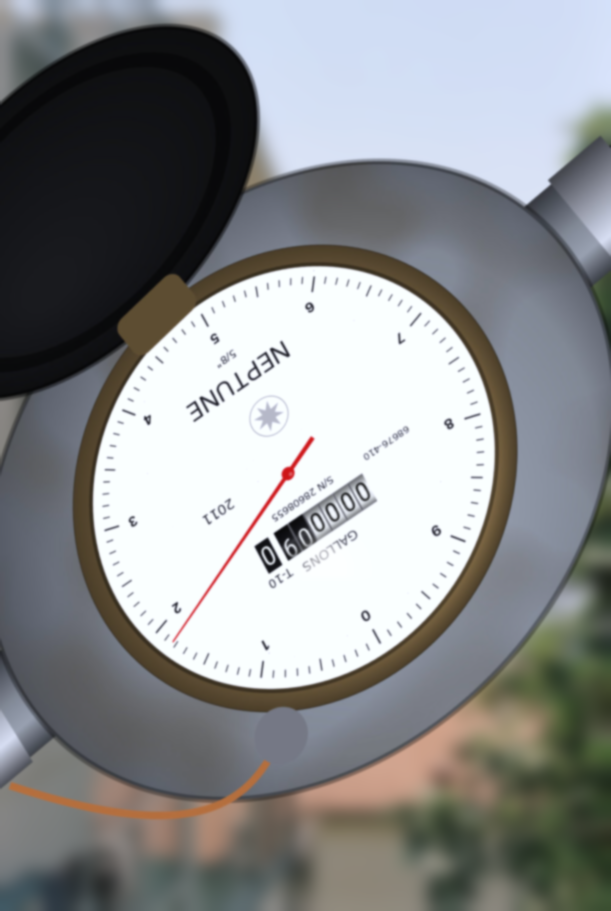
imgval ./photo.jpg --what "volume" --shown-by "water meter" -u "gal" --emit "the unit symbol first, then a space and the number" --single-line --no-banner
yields gal 91.8
